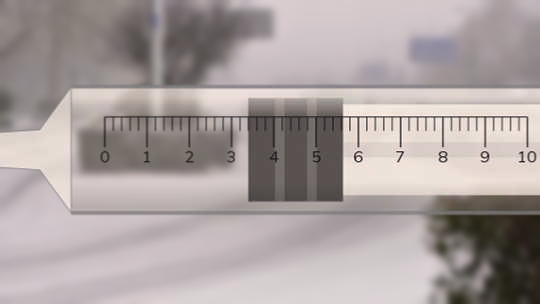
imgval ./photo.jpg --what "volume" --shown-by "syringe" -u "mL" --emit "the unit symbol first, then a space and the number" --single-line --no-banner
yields mL 3.4
